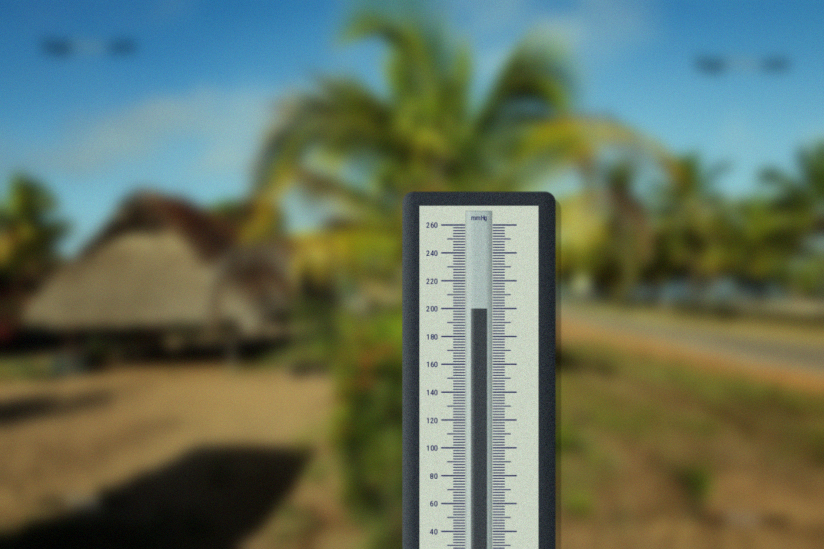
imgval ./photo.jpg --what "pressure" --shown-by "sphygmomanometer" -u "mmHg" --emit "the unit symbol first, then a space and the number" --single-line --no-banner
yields mmHg 200
